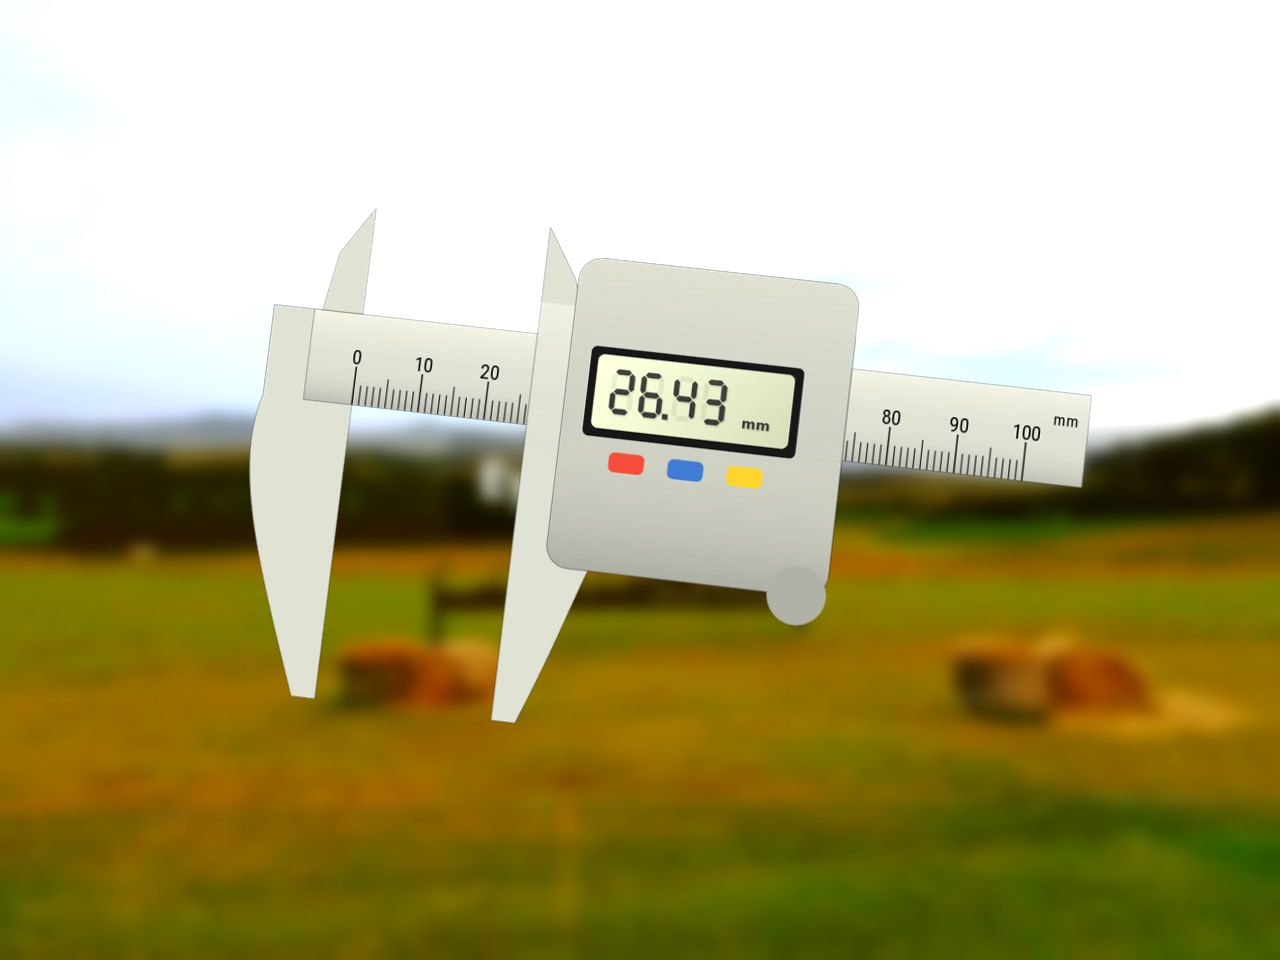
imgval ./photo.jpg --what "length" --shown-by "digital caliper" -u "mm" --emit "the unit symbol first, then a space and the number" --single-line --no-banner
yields mm 26.43
